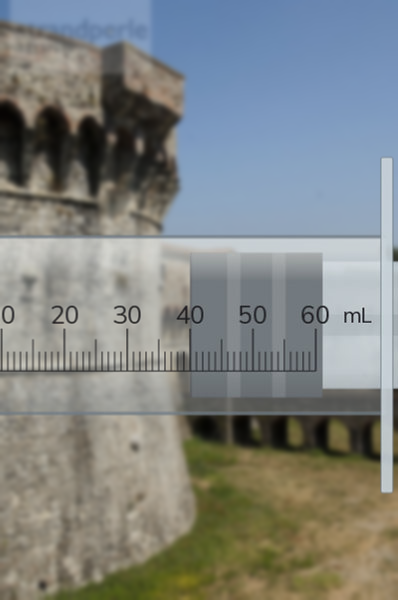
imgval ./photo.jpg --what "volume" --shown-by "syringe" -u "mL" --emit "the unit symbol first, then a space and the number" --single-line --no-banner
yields mL 40
